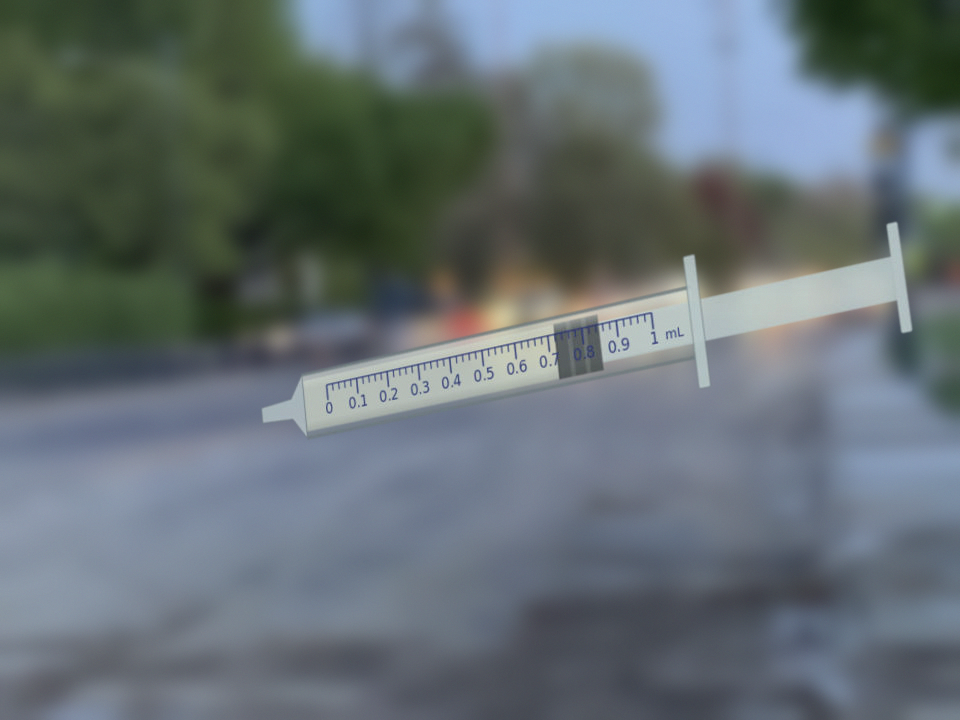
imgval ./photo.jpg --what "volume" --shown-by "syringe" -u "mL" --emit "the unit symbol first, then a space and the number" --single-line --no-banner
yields mL 0.72
